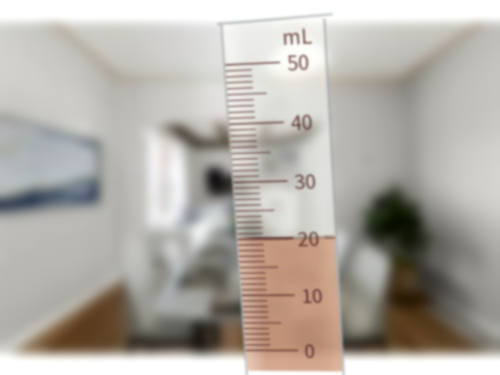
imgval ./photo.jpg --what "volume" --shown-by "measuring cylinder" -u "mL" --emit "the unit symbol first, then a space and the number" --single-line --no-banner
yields mL 20
